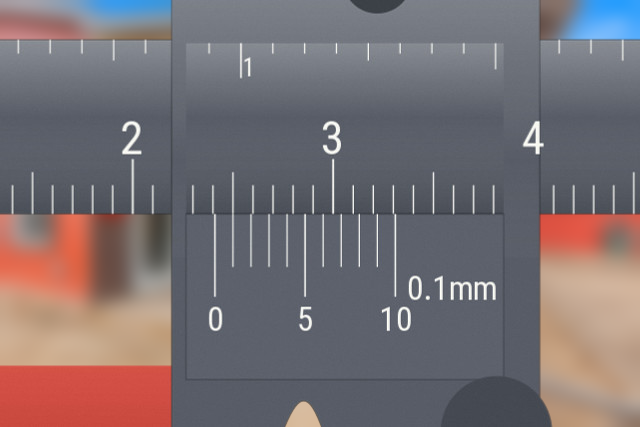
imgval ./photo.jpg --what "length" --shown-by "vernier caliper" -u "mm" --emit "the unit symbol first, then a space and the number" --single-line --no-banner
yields mm 24.1
